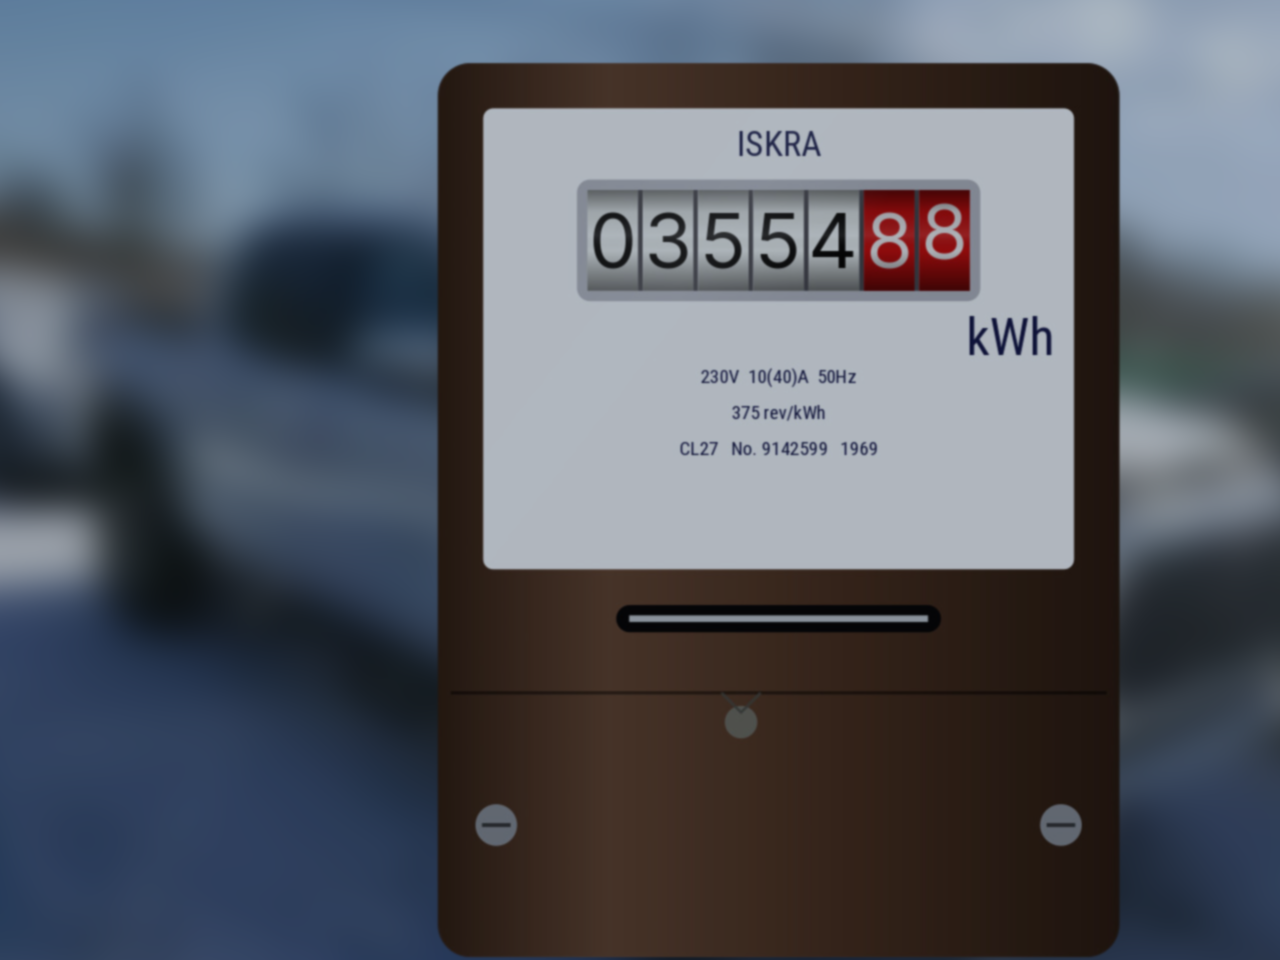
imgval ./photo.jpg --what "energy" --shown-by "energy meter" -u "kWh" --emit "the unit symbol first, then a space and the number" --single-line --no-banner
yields kWh 3554.88
